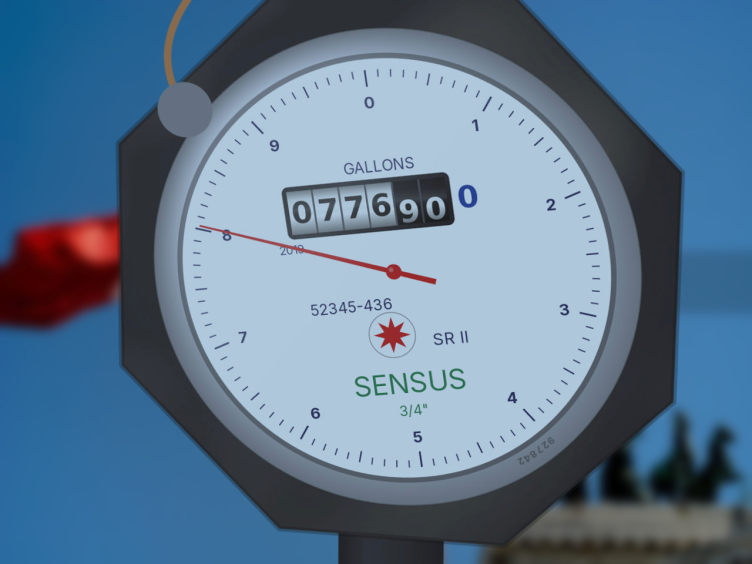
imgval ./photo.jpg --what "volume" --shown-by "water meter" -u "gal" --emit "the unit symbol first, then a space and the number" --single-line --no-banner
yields gal 776898.0
